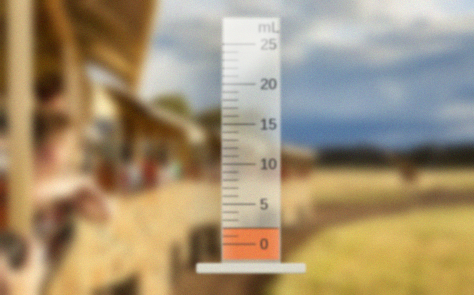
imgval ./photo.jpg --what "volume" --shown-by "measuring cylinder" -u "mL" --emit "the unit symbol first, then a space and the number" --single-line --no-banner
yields mL 2
